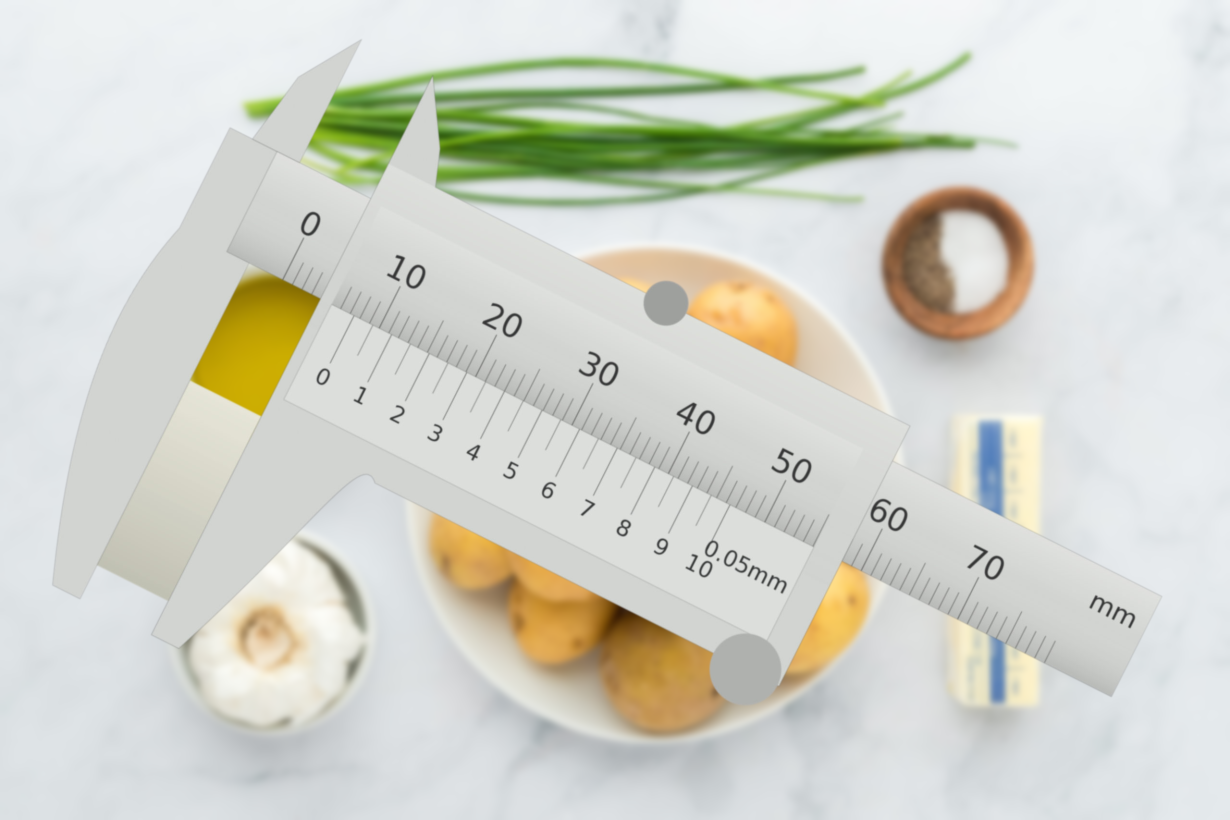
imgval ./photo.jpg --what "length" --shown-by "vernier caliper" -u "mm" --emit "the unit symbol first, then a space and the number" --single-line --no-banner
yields mm 7.4
